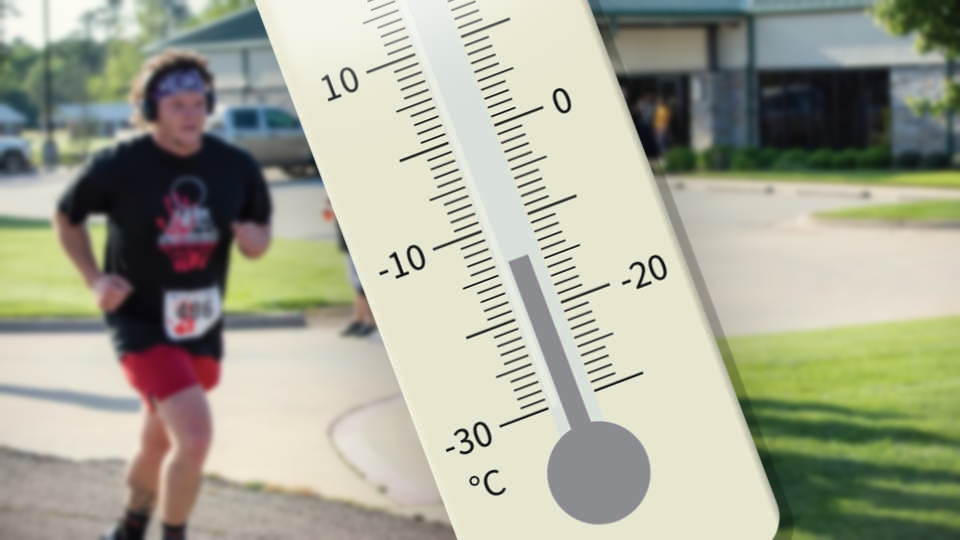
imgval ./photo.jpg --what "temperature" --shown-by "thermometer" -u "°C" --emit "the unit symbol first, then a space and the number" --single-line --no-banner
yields °C -14
